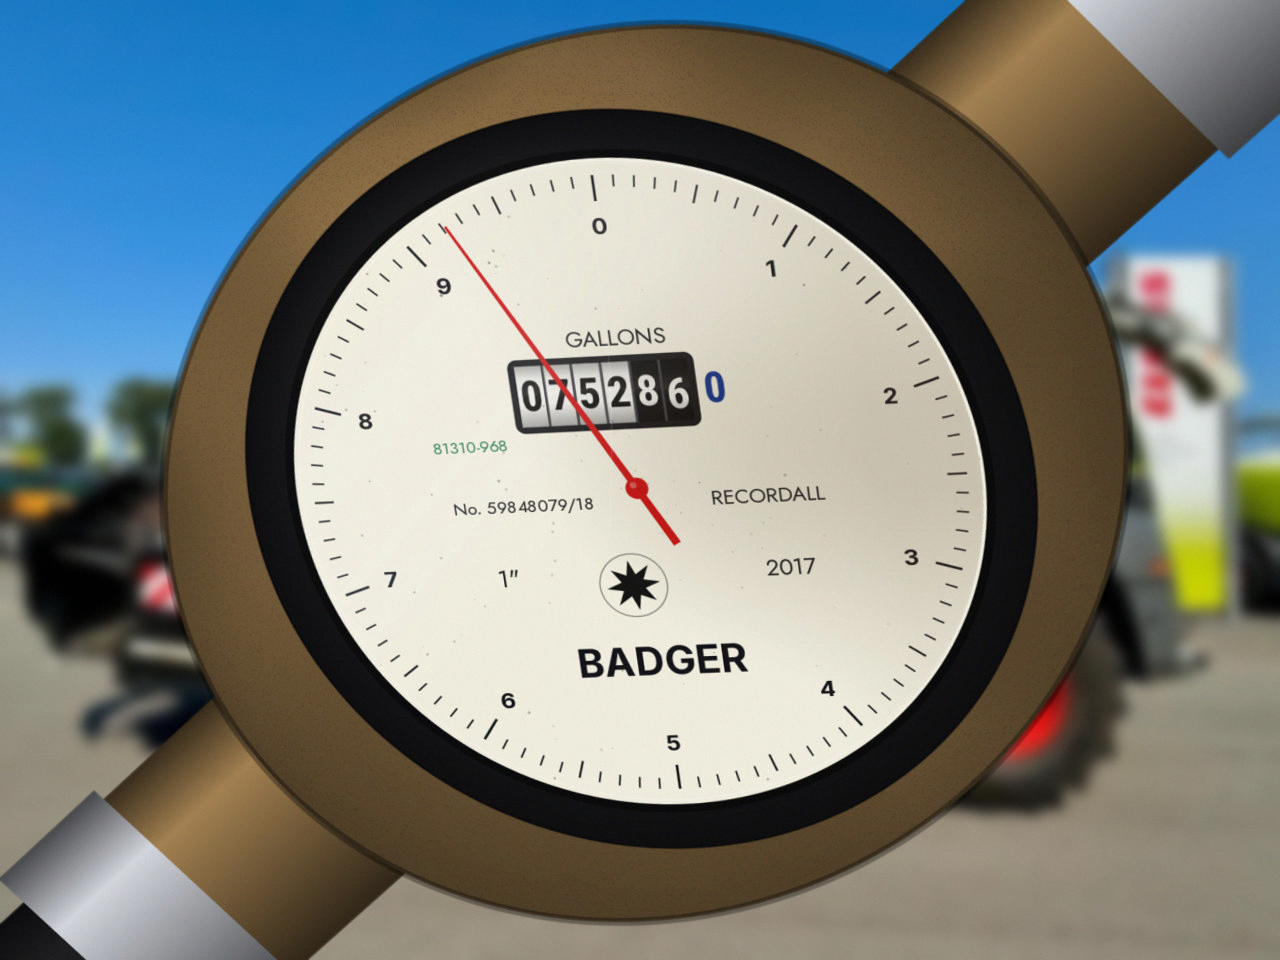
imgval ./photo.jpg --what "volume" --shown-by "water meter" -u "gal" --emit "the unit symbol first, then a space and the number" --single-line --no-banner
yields gal 752859.2
